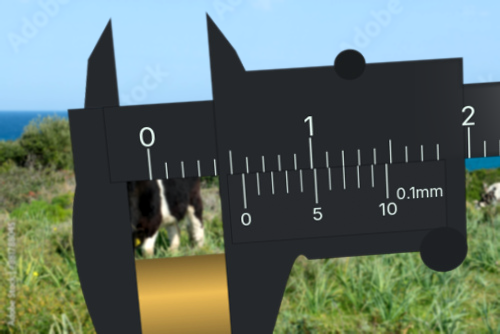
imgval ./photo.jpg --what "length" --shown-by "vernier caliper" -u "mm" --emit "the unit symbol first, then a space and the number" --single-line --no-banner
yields mm 5.7
